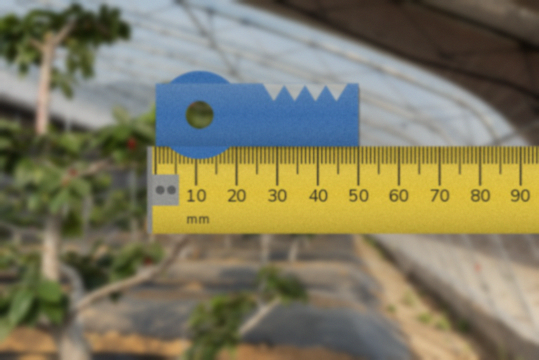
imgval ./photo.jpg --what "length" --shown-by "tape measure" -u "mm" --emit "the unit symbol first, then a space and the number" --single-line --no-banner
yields mm 50
